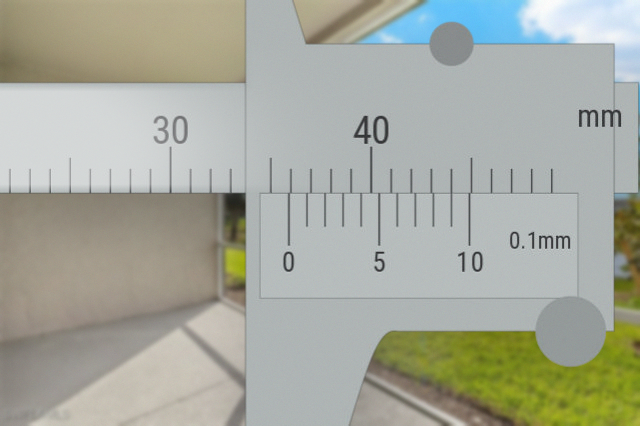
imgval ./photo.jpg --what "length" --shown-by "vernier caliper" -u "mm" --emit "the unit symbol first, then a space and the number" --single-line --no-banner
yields mm 35.9
